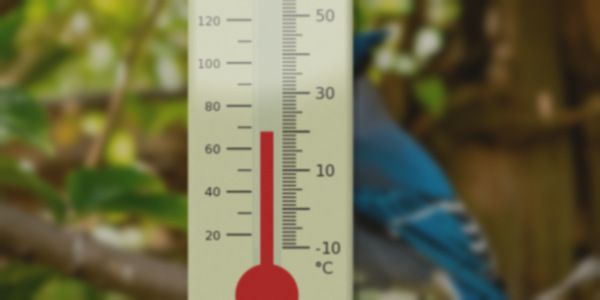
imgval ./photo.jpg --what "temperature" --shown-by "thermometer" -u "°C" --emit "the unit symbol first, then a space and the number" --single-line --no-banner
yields °C 20
